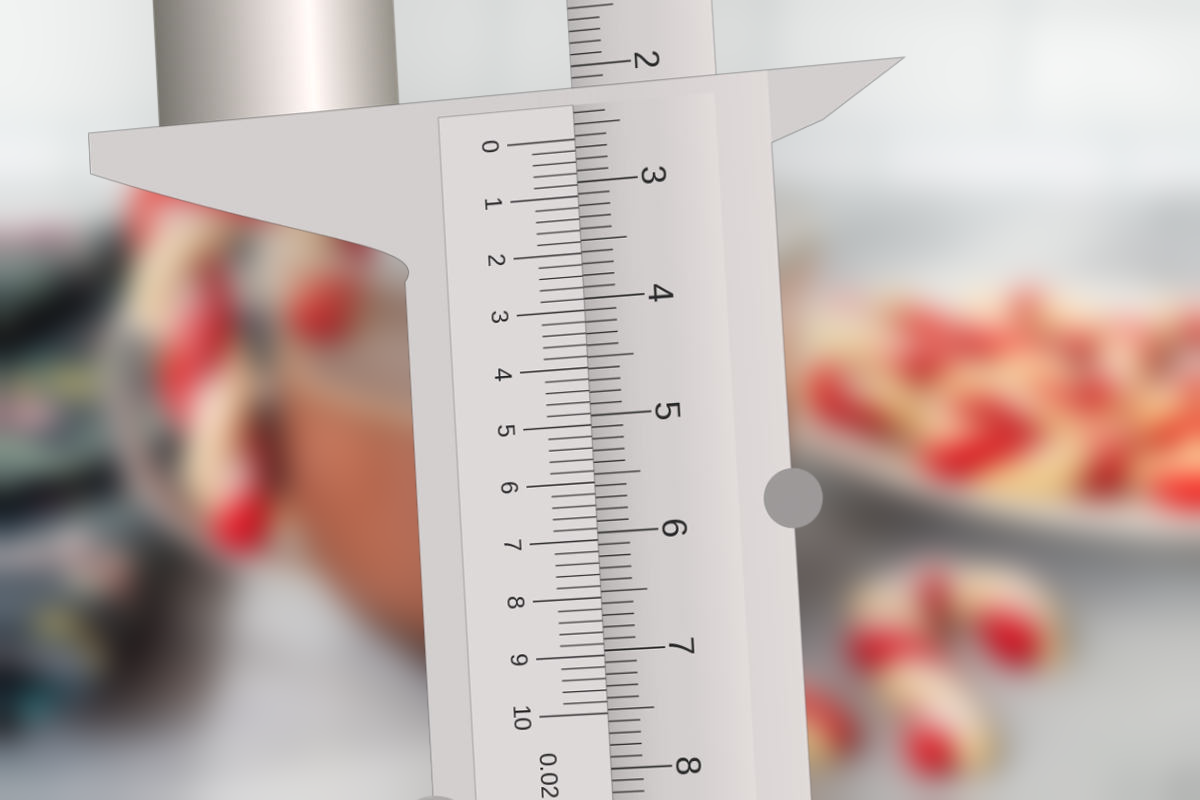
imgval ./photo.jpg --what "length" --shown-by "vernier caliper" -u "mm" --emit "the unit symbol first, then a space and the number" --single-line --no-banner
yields mm 26.3
